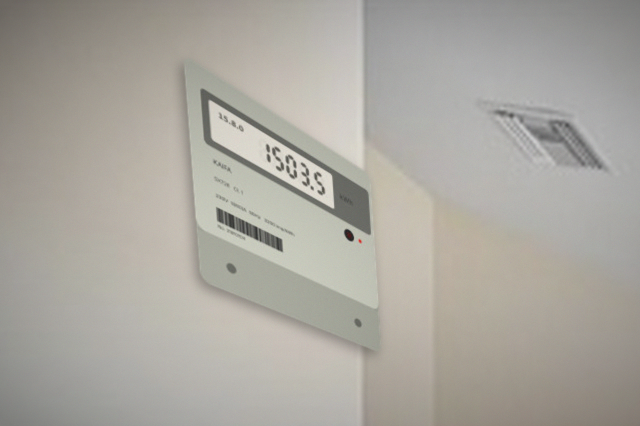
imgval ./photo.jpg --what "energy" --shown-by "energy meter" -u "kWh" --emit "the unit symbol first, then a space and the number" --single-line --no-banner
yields kWh 1503.5
